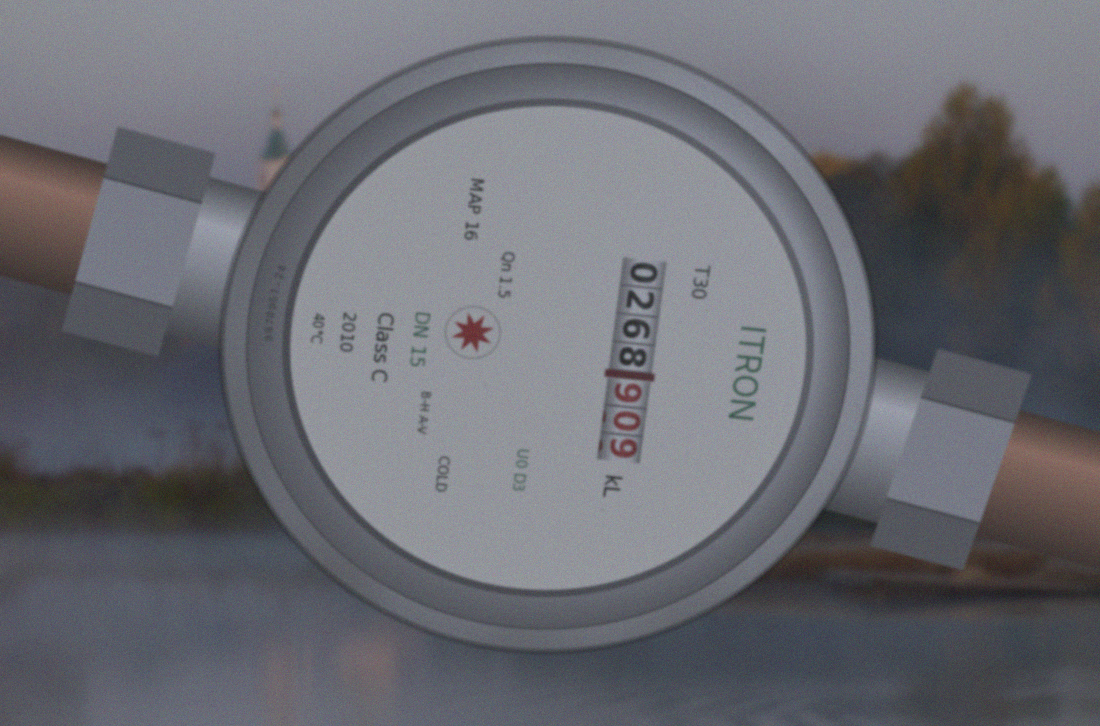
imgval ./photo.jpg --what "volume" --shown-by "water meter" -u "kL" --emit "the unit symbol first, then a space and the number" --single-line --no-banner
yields kL 268.909
